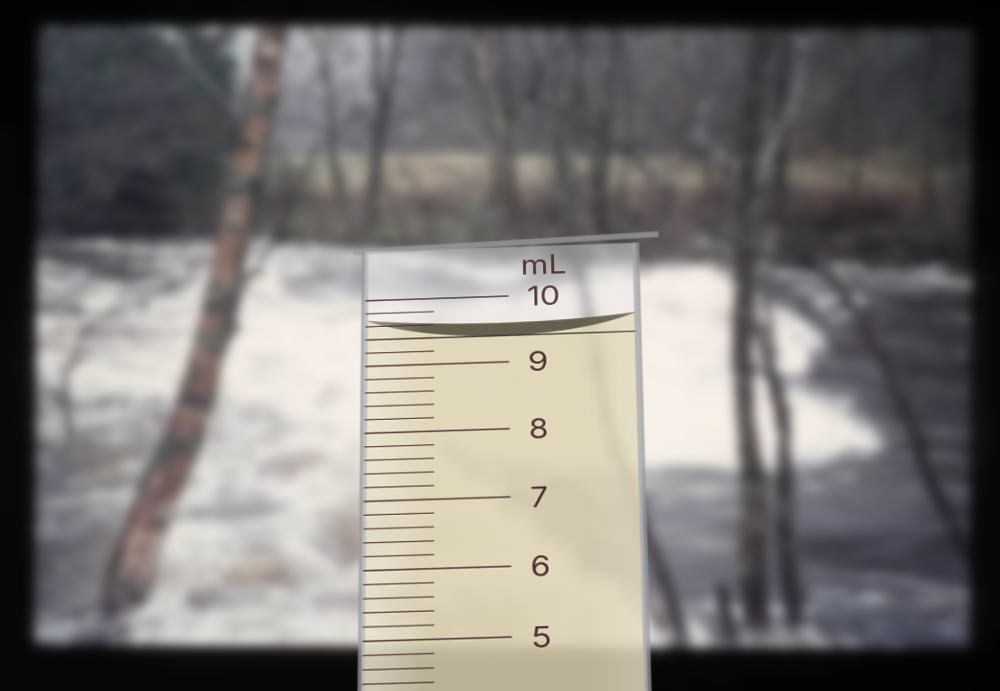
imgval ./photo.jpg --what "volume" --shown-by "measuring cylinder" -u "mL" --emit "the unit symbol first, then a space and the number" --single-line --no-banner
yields mL 9.4
